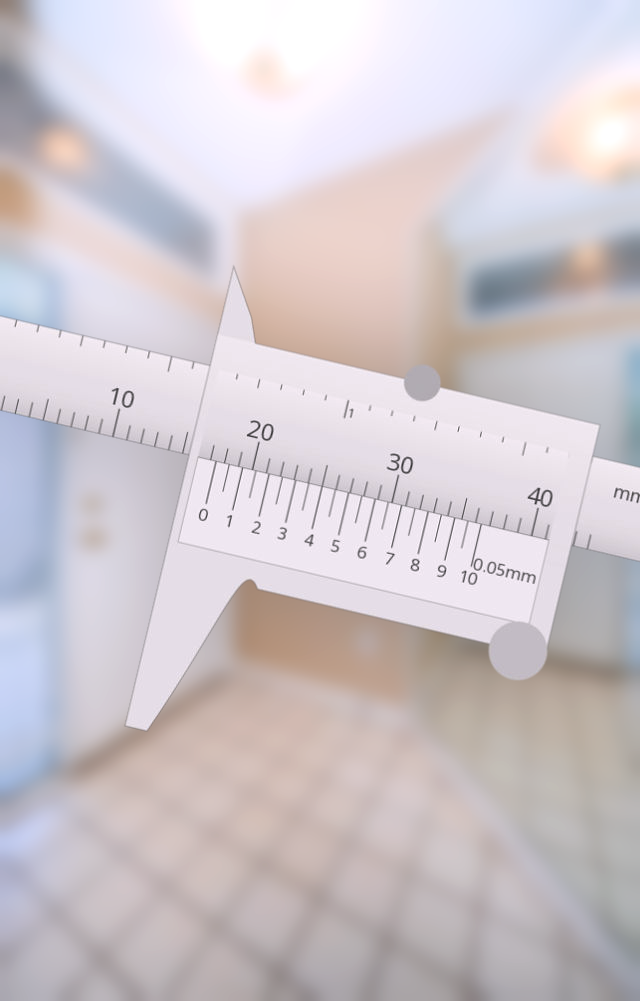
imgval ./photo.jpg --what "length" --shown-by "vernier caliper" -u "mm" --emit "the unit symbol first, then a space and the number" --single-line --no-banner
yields mm 17.4
